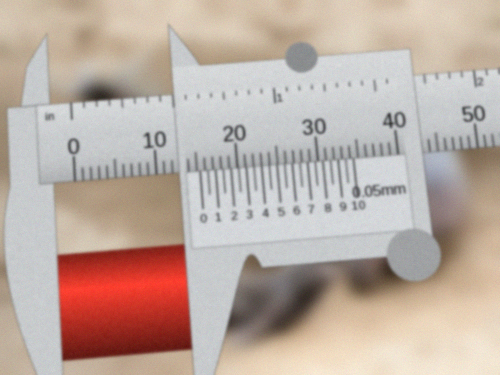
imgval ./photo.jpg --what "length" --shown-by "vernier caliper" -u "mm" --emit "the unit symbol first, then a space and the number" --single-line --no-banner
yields mm 15.4
